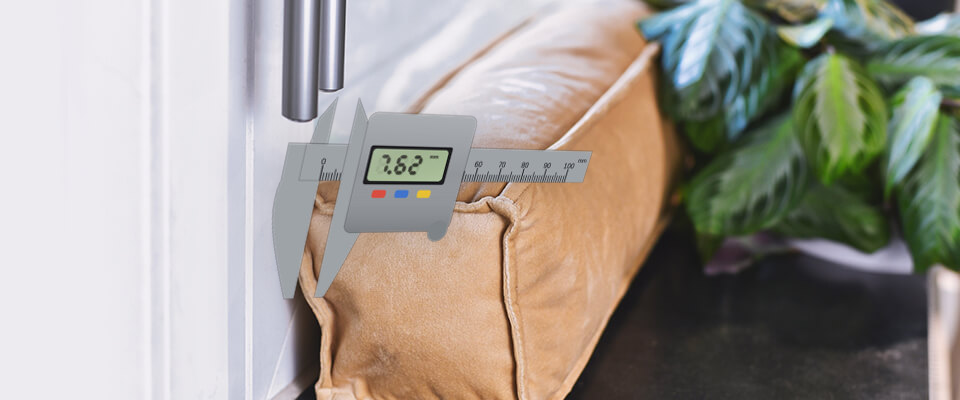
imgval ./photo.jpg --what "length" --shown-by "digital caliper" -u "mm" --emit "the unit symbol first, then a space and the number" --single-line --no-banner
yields mm 7.62
